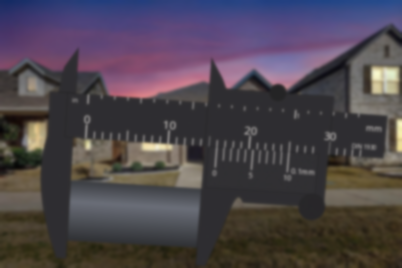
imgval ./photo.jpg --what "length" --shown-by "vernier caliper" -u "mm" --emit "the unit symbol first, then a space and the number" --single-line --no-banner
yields mm 16.0
